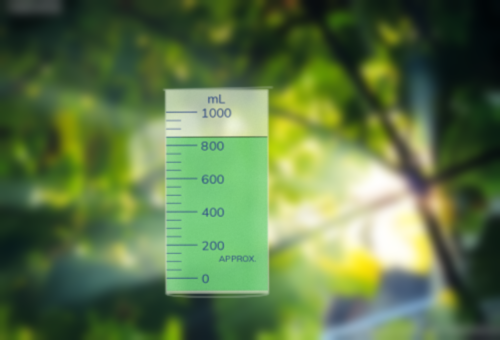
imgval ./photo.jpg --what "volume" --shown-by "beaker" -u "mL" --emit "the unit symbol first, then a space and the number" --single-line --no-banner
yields mL 850
